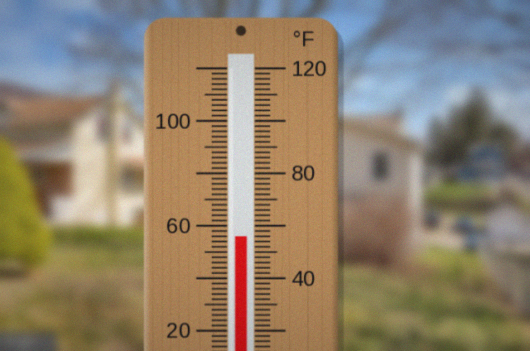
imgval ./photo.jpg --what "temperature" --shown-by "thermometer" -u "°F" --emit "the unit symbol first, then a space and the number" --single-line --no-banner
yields °F 56
